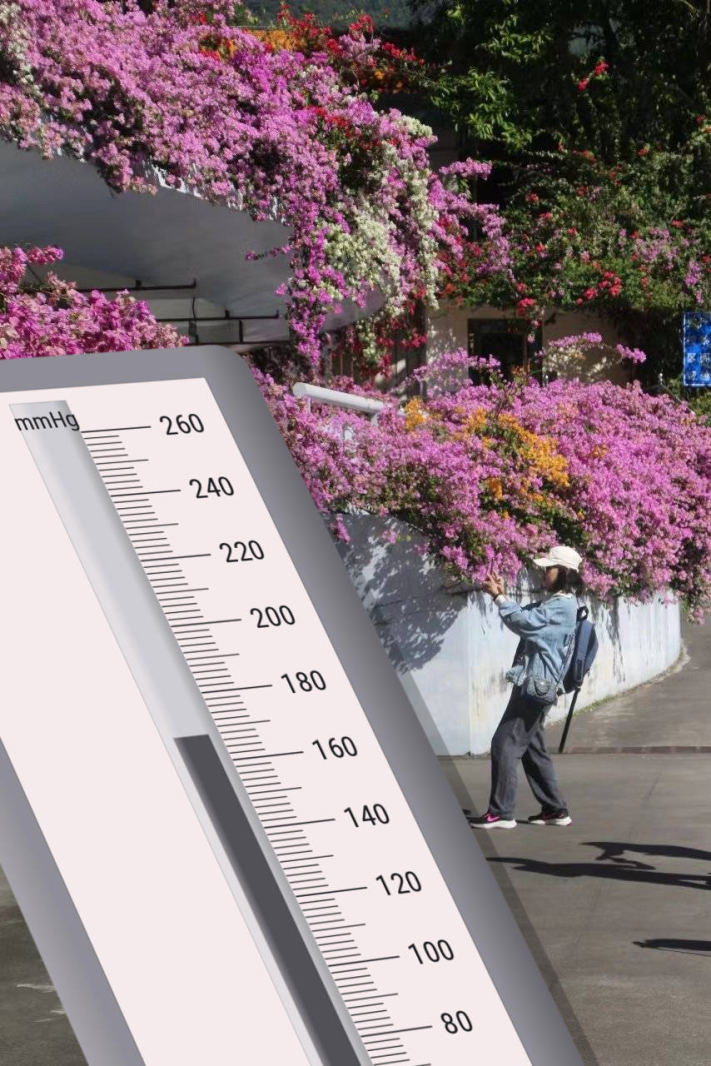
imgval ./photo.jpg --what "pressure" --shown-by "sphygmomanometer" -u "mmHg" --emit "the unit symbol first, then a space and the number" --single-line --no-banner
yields mmHg 168
